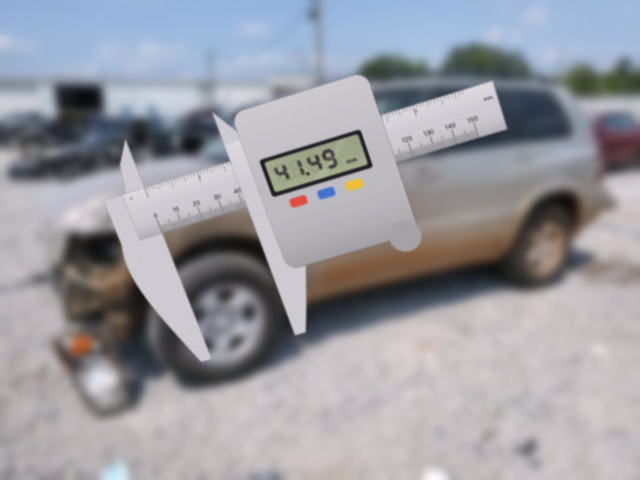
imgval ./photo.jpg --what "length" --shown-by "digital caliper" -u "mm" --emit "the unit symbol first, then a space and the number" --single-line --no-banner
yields mm 41.49
